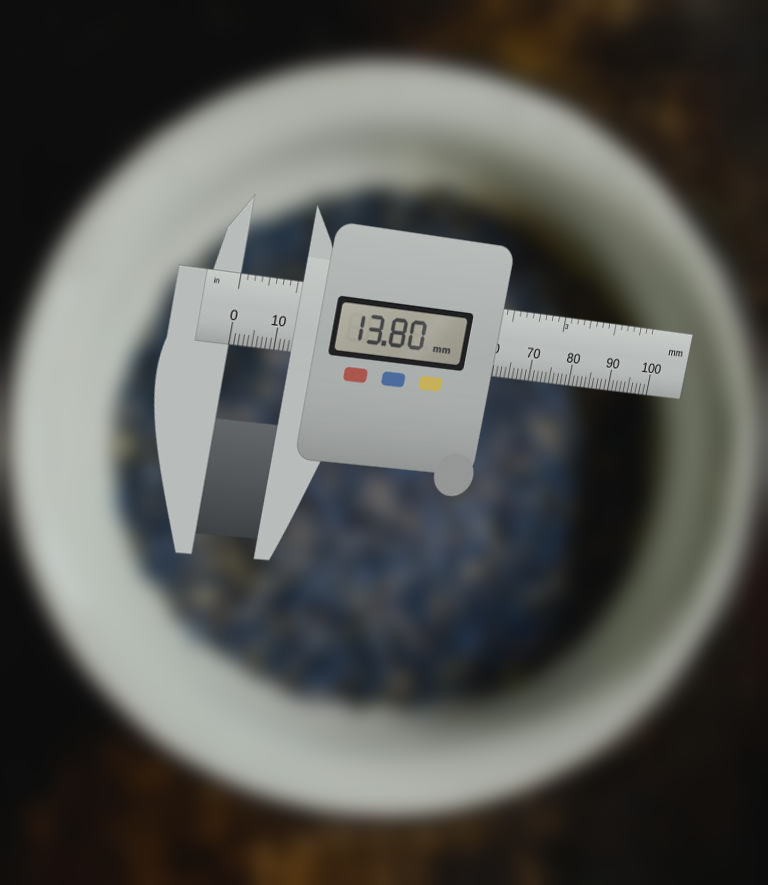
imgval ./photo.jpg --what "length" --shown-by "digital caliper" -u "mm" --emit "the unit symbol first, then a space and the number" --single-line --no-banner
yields mm 13.80
